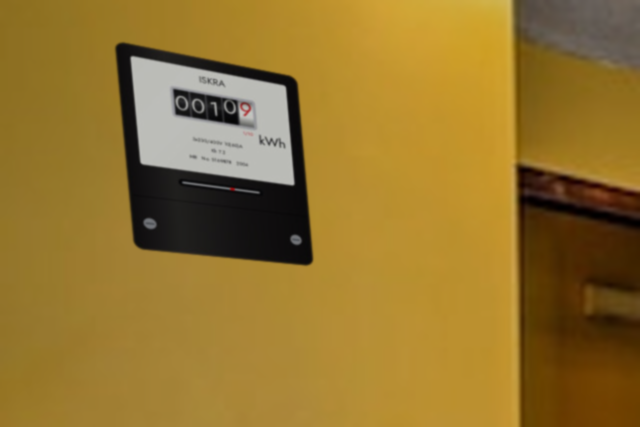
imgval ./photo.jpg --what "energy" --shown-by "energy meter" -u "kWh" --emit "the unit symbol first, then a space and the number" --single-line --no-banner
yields kWh 10.9
